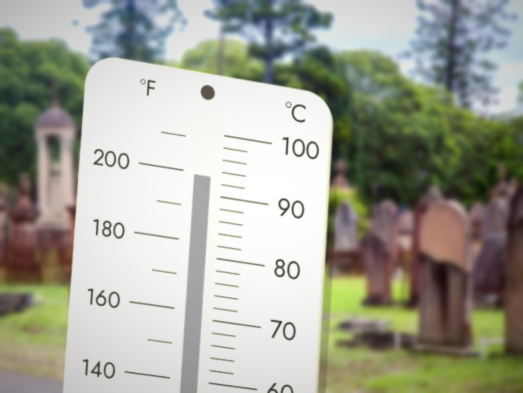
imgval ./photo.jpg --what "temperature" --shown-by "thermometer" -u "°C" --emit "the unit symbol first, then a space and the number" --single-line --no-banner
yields °C 93
